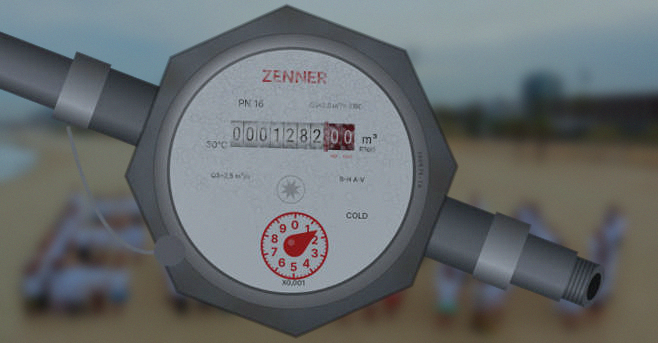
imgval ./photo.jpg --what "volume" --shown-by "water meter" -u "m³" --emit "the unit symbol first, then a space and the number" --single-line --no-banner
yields m³ 1282.001
